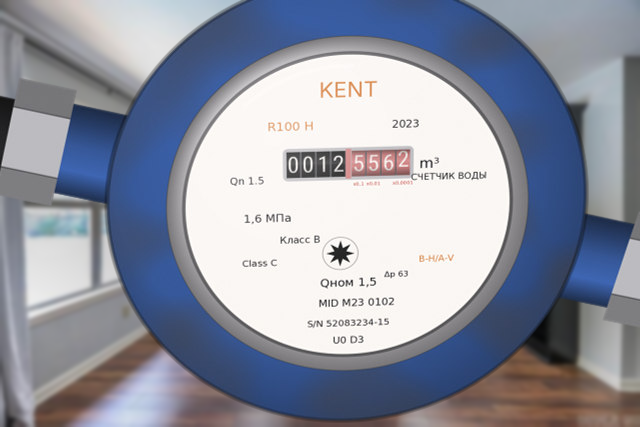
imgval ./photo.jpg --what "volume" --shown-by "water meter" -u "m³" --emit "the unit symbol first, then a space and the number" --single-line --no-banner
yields m³ 12.5562
